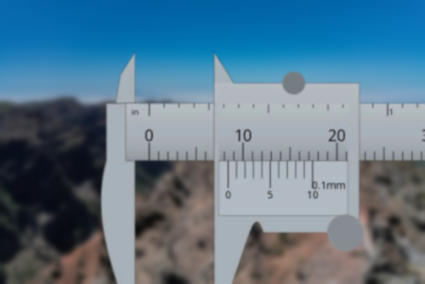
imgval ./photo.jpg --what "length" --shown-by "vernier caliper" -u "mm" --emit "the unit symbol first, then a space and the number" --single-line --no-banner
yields mm 8.4
